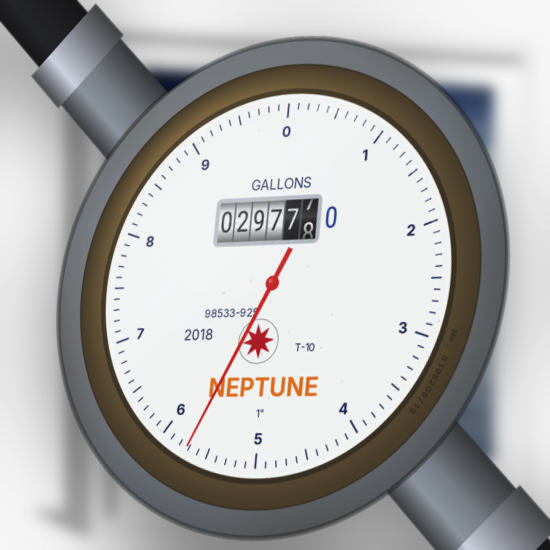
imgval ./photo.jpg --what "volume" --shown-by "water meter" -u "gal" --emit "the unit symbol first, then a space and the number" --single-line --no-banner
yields gal 297775.7
